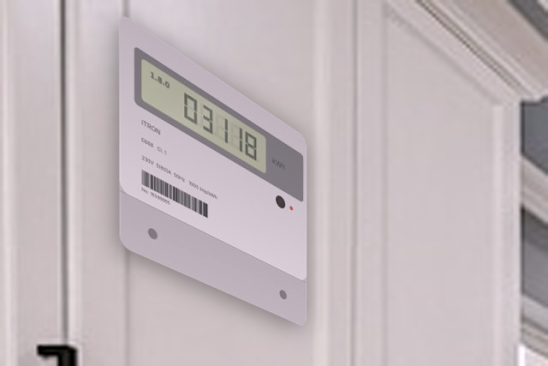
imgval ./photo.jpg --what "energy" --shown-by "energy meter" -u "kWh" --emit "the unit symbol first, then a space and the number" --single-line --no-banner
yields kWh 3118
